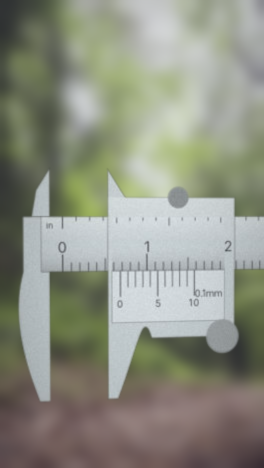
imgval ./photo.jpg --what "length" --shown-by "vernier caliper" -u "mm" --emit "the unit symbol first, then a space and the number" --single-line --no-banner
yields mm 6.8
